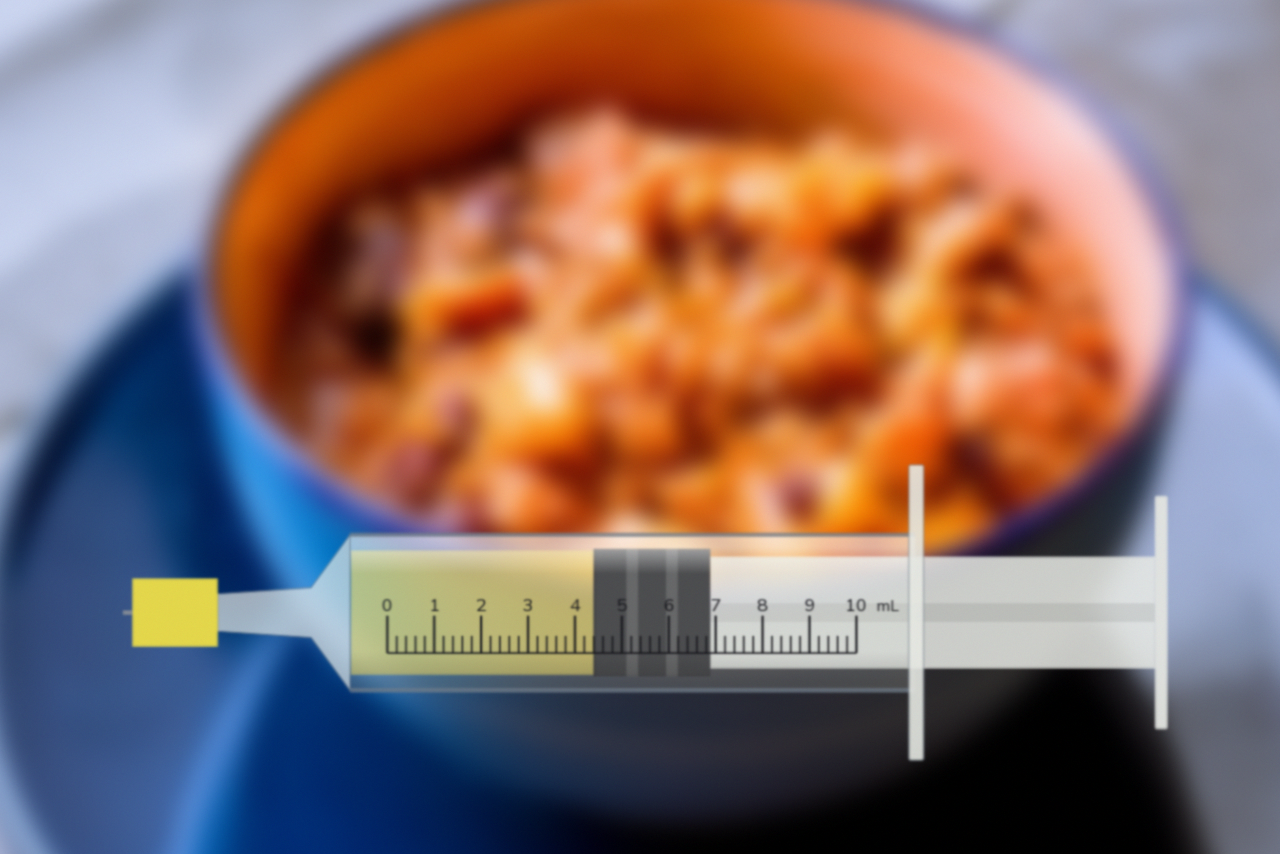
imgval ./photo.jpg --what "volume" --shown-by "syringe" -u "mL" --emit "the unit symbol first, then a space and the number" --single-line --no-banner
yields mL 4.4
